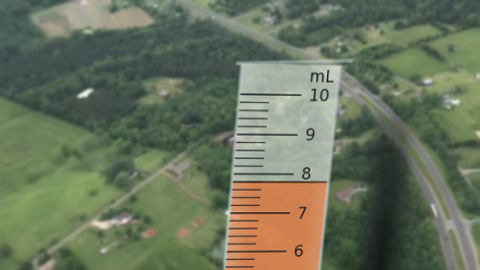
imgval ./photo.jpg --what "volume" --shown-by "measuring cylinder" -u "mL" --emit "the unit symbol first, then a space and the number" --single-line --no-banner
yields mL 7.8
